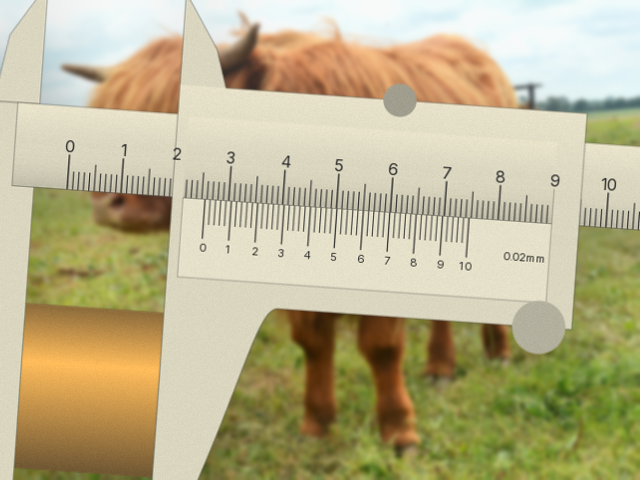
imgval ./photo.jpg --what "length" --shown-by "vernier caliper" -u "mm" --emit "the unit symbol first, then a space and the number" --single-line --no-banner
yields mm 25.6
